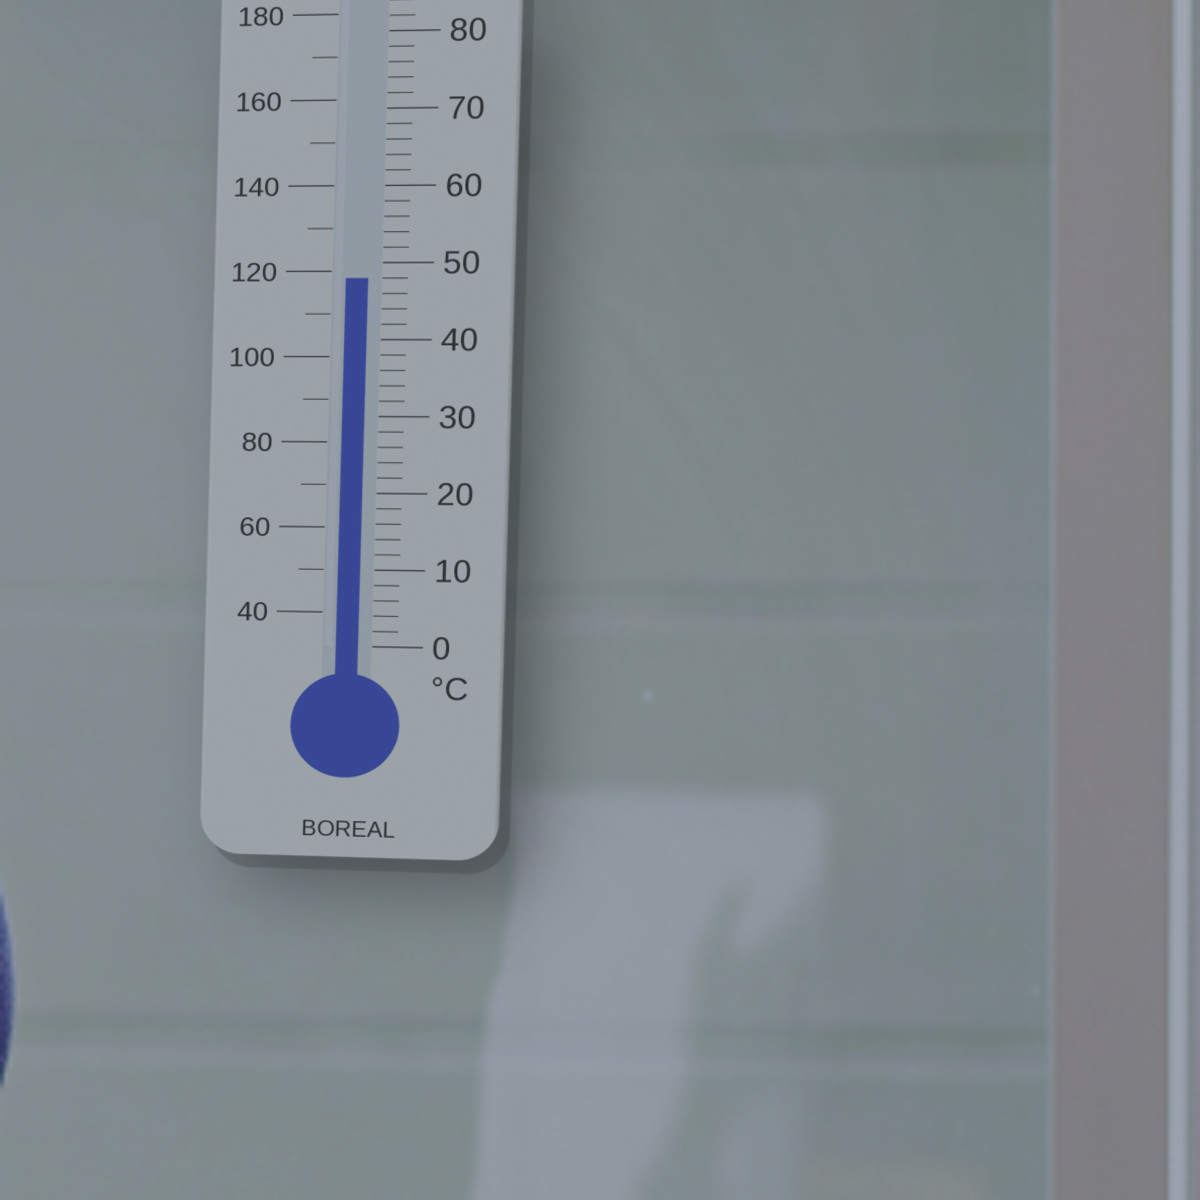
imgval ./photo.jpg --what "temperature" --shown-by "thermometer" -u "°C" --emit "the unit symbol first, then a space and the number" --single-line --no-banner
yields °C 48
